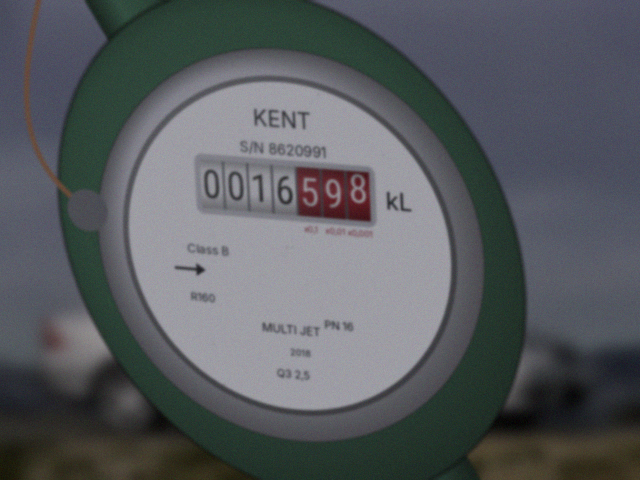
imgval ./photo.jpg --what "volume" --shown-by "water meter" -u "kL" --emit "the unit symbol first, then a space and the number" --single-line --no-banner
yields kL 16.598
